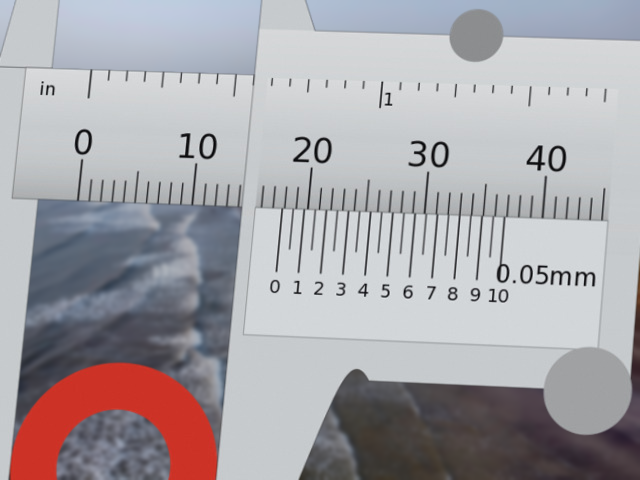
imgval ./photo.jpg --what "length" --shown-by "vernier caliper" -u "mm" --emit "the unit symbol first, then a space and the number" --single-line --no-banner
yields mm 17.8
